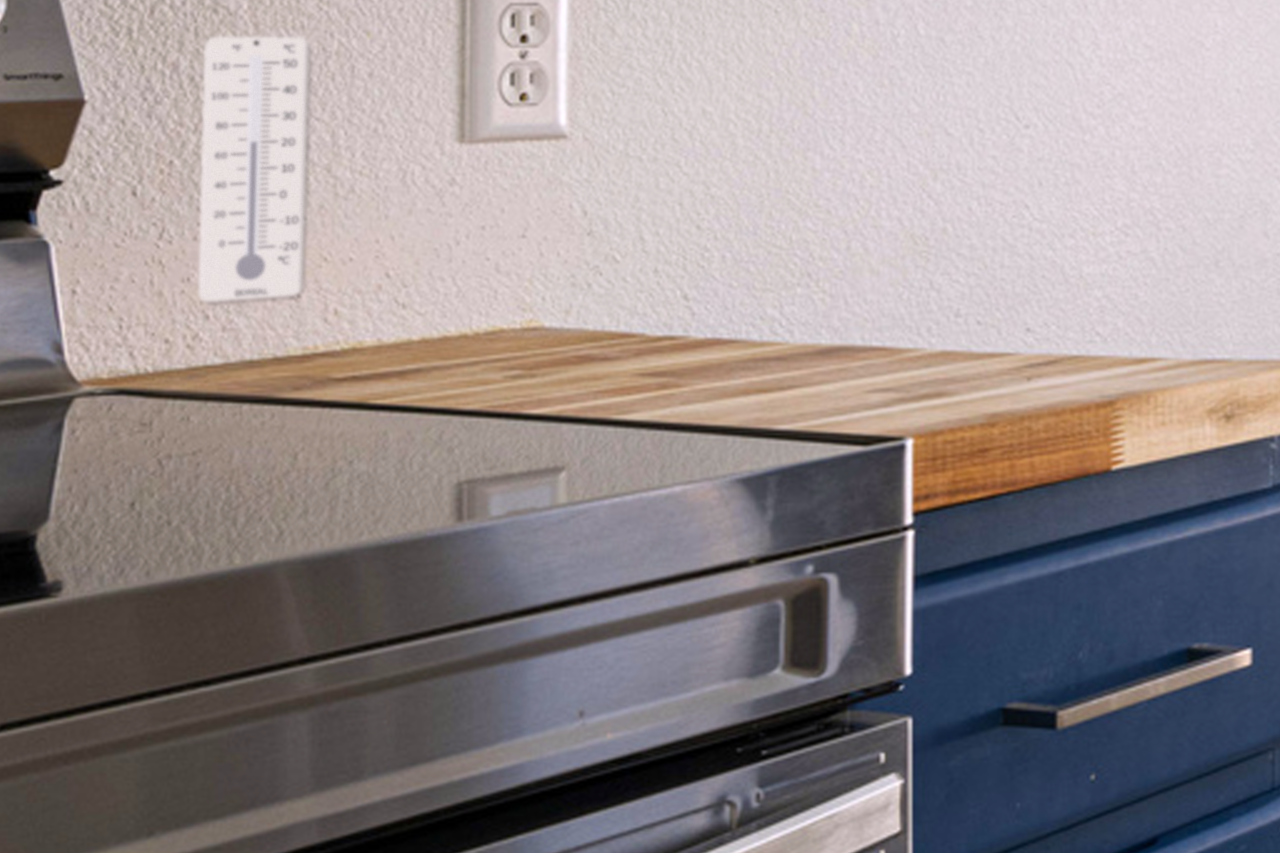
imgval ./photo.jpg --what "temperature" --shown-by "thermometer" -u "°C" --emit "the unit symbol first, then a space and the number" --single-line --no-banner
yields °C 20
